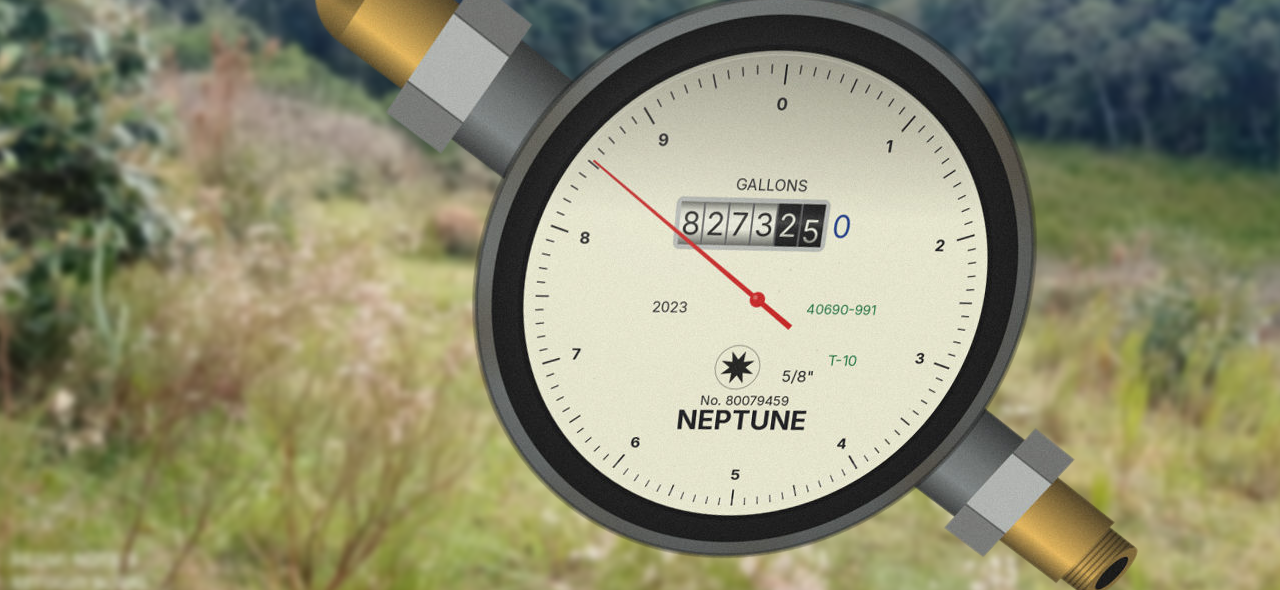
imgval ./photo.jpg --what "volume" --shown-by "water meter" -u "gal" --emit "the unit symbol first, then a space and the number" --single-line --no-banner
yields gal 8273248.5
